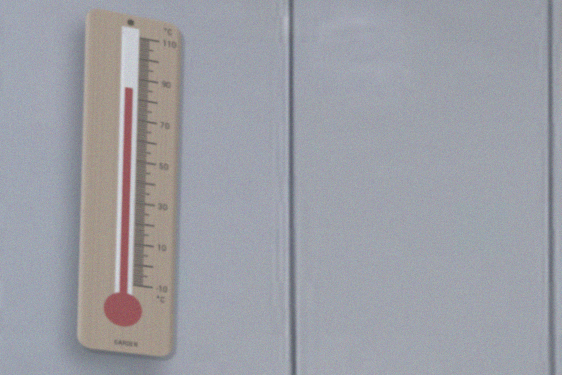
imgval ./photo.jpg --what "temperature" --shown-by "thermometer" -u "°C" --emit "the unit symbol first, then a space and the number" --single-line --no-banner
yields °C 85
